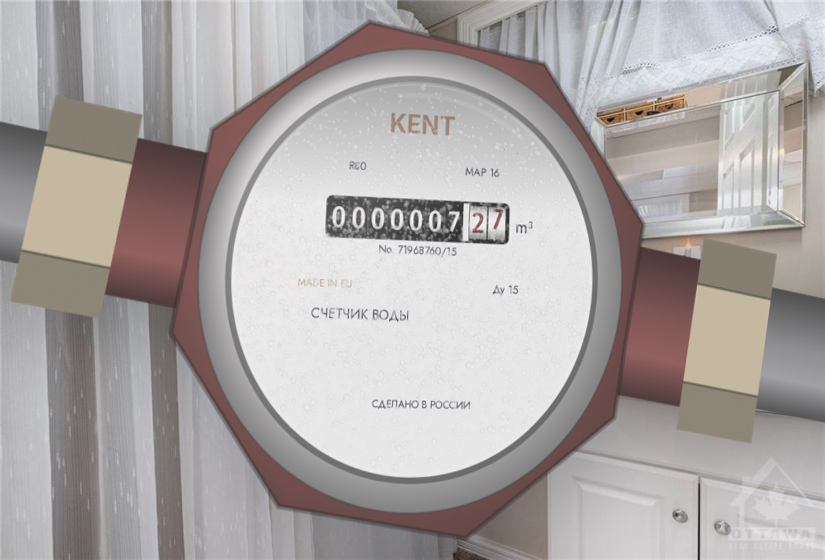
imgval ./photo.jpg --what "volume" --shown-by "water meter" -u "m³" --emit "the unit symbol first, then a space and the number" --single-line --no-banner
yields m³ 7.27
